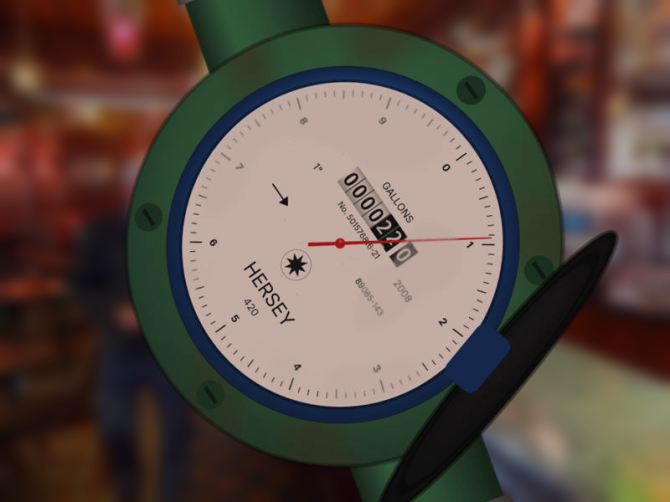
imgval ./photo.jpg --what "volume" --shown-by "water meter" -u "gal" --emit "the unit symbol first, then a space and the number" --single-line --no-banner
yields gal 220.9
